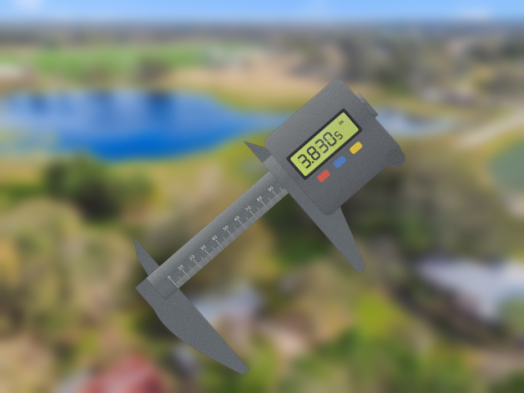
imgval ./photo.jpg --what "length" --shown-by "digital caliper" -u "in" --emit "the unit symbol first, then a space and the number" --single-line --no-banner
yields in 3.8305
